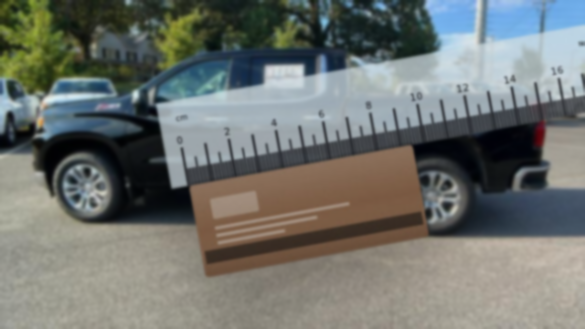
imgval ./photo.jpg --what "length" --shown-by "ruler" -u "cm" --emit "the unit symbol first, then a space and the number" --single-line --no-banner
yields cm 9.5
